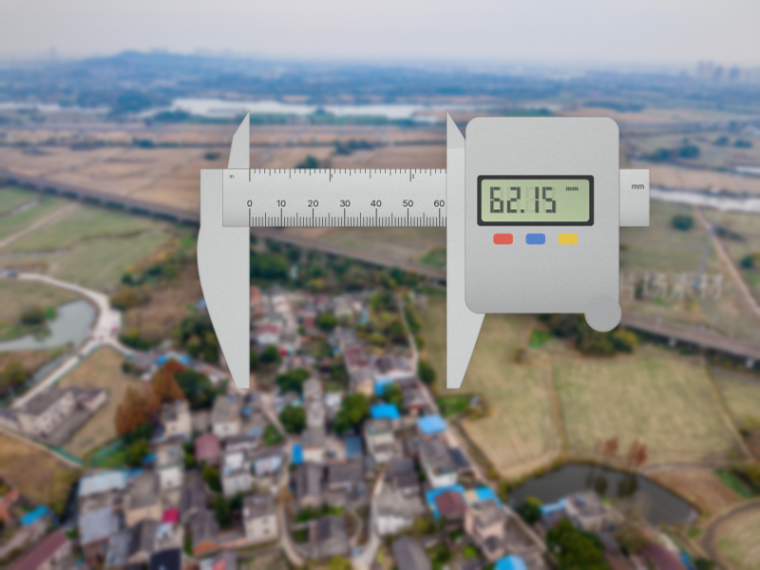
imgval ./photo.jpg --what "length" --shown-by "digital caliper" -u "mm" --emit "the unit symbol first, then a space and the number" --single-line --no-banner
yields mm 62.15
